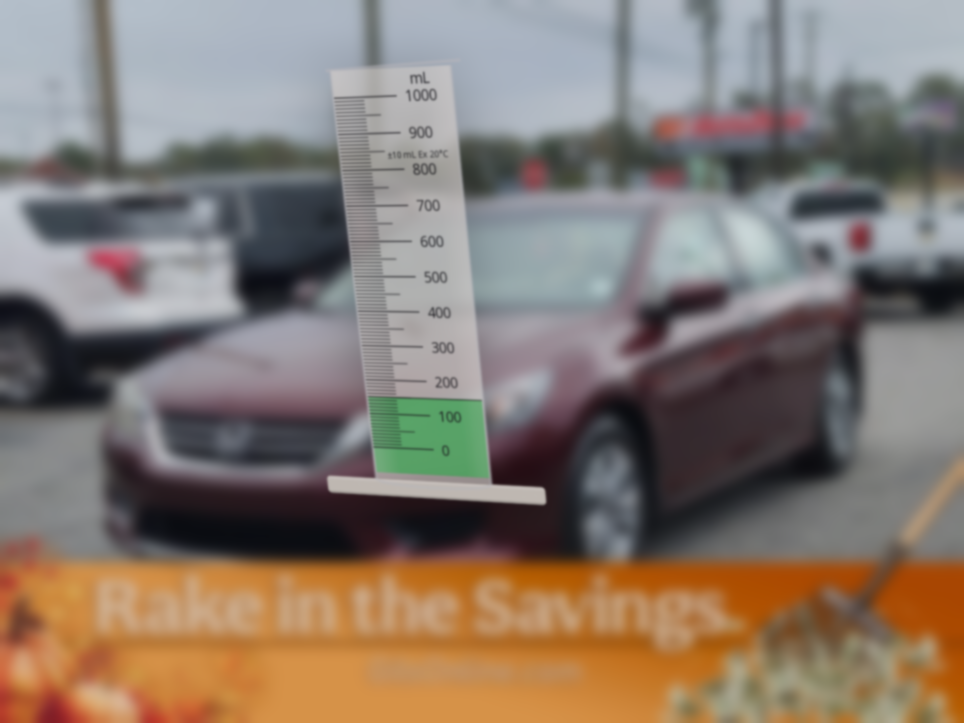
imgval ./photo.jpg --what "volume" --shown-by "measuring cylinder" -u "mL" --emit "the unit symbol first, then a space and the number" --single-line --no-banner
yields mL 150
